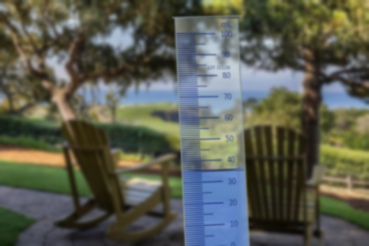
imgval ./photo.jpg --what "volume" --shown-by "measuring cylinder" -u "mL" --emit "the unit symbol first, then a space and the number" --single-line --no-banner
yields mL 35
